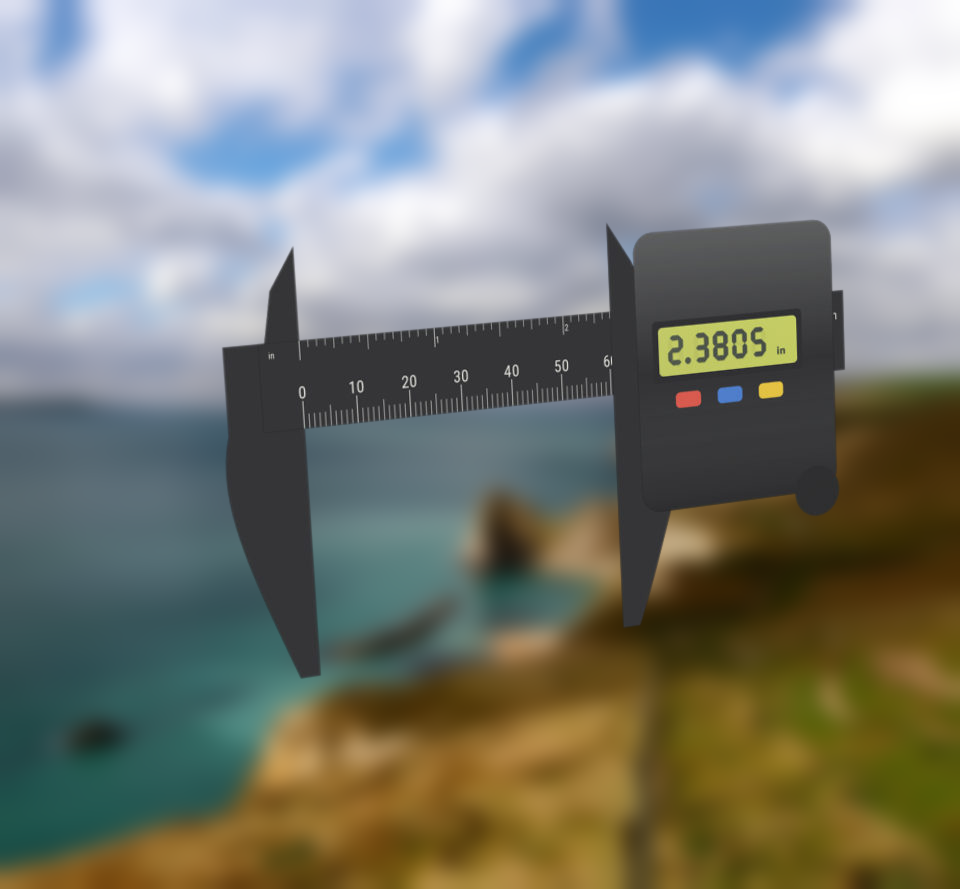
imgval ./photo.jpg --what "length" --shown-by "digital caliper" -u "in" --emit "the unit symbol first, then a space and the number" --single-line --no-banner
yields in 2.3805
